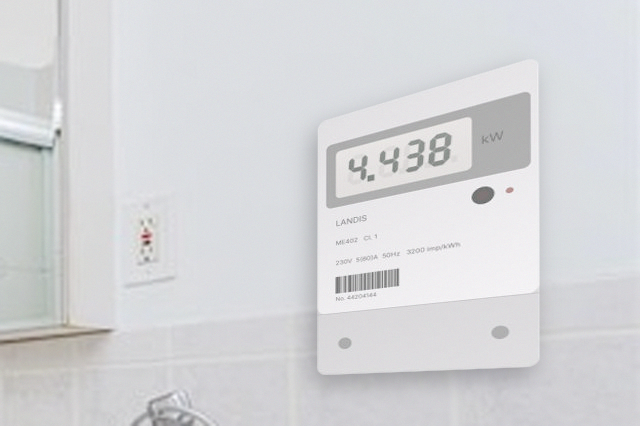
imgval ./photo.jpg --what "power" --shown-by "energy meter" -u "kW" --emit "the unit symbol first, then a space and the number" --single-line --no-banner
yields kW 4.438
